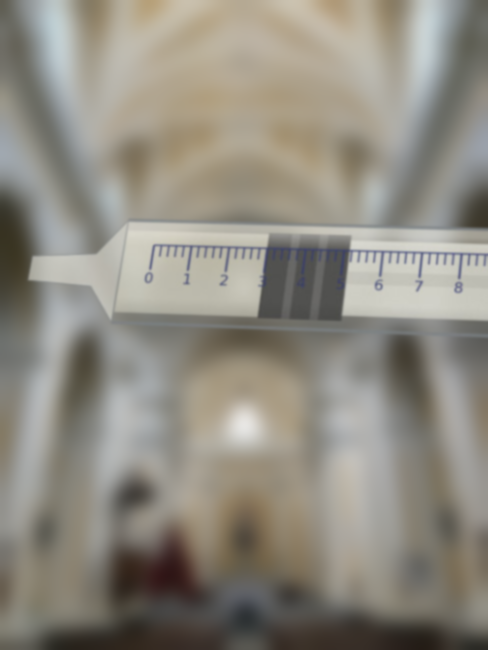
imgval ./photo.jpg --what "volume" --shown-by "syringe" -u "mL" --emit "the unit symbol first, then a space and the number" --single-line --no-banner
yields mL 3
